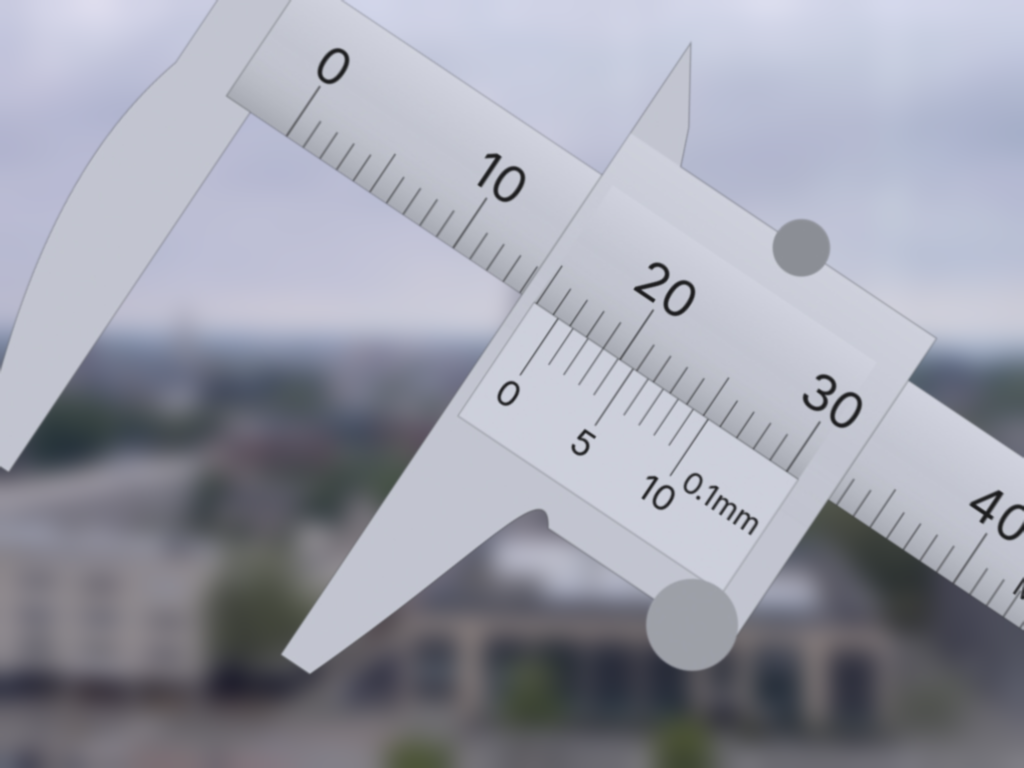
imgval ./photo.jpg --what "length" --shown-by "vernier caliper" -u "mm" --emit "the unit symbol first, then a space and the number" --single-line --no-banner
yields mm 16.3
